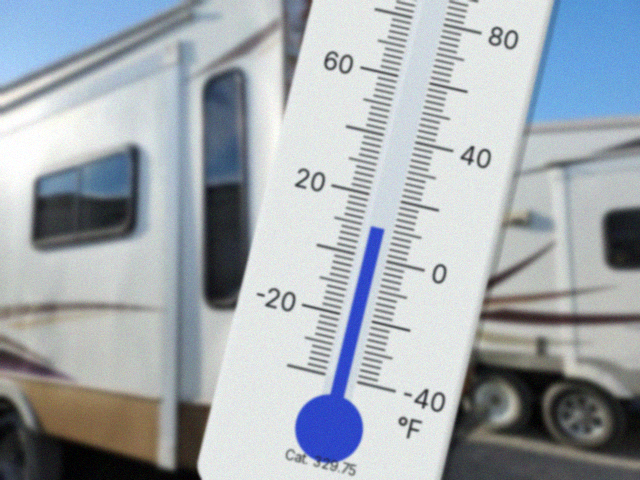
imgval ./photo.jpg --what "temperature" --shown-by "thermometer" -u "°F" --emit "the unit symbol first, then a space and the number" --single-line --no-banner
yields °F 10
